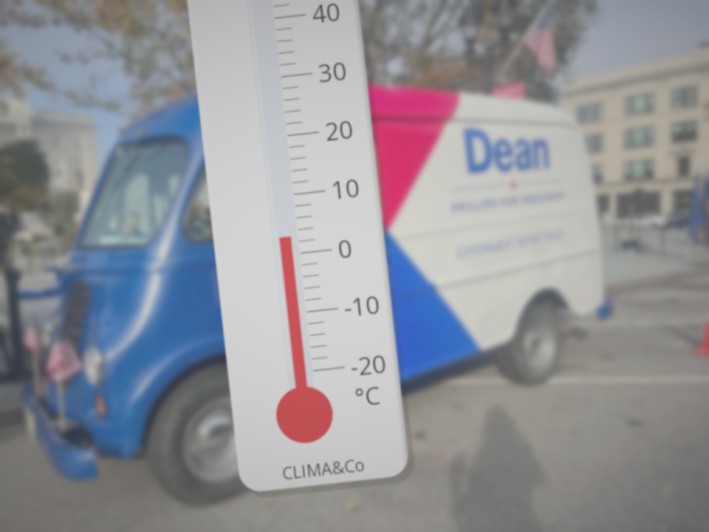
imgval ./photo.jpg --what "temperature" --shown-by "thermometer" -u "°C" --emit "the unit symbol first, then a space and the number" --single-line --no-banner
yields °C 3
